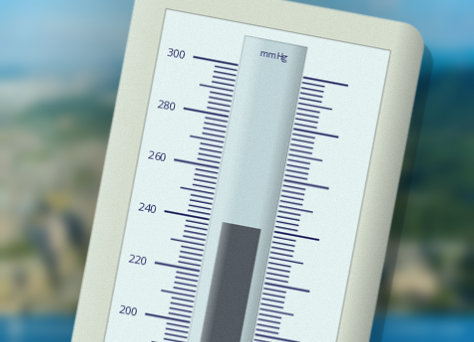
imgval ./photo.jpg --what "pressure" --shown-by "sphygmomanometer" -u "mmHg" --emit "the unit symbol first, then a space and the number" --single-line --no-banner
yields mmHg 240
